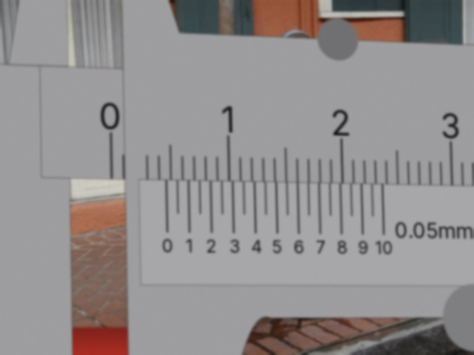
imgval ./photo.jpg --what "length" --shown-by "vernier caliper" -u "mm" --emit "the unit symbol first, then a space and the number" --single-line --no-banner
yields mm 4.6
